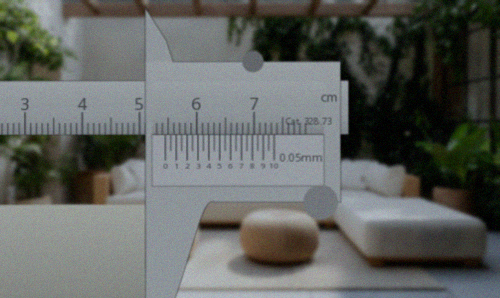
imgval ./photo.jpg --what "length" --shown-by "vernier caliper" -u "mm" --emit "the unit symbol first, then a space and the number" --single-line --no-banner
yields mm 54.5
